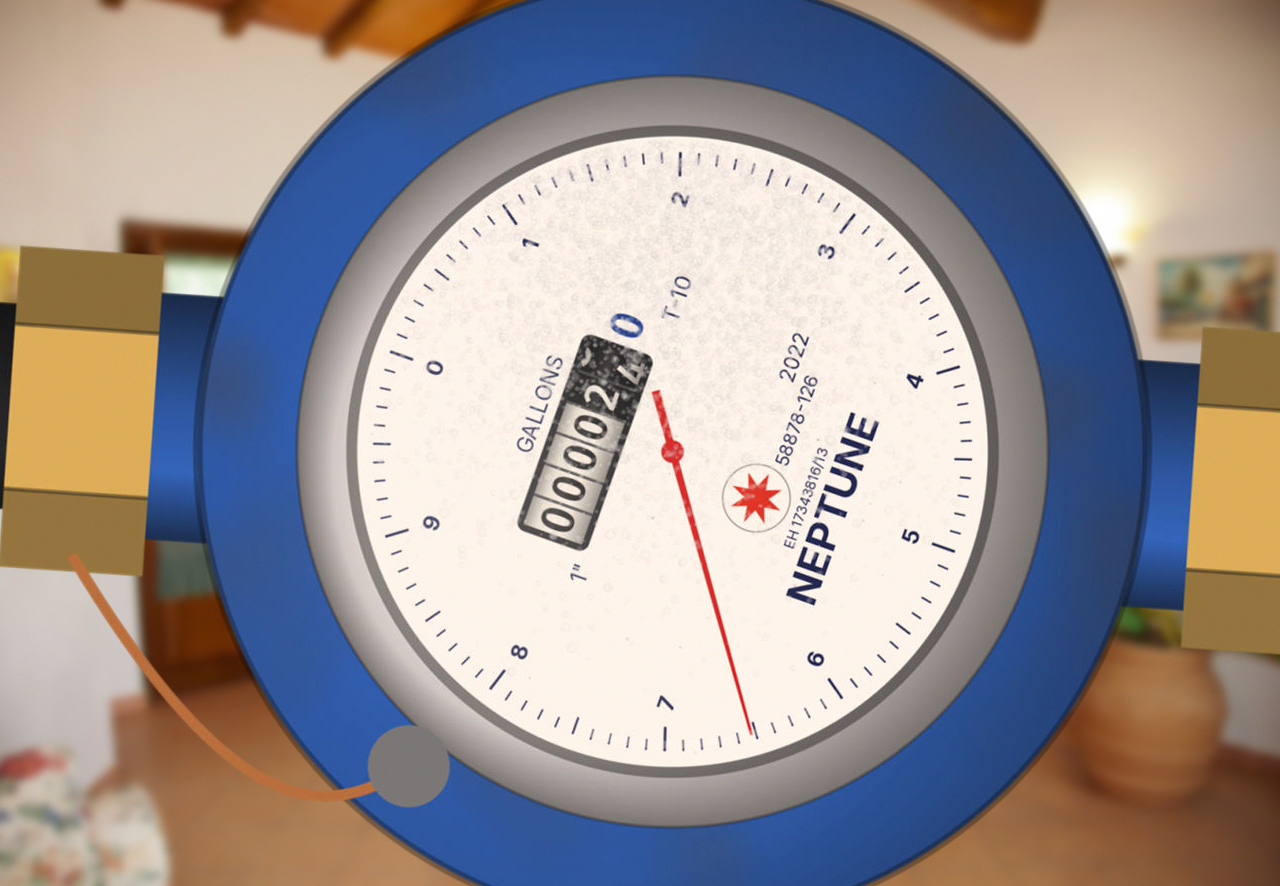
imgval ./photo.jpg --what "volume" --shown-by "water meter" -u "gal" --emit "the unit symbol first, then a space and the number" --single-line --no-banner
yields gal 236.5
